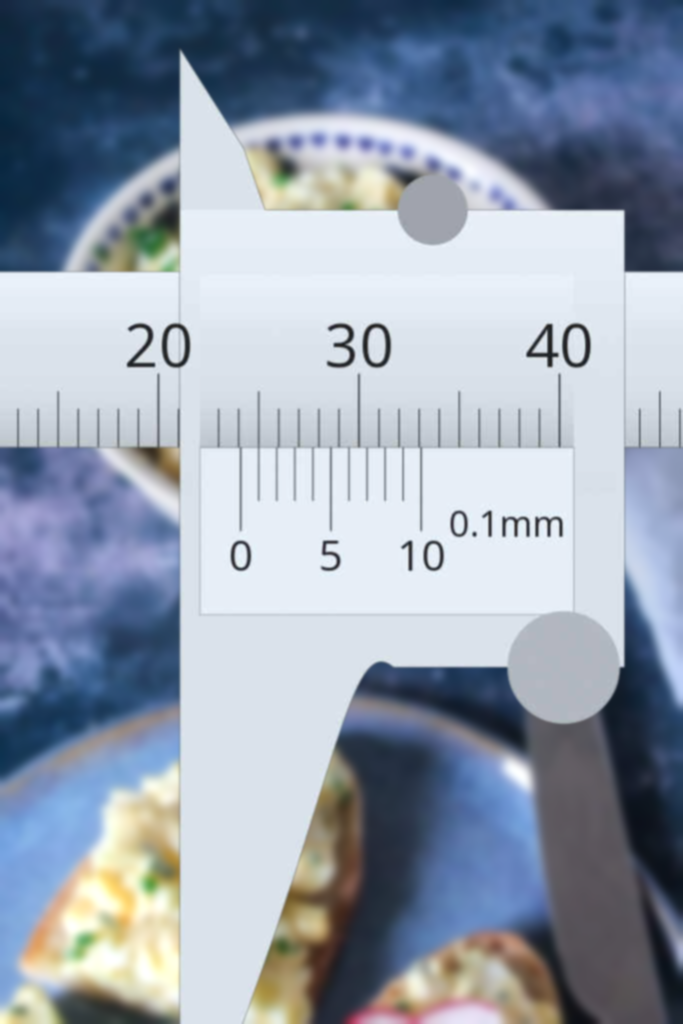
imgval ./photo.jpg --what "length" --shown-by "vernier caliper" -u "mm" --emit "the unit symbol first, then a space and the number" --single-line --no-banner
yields mm 24.1
